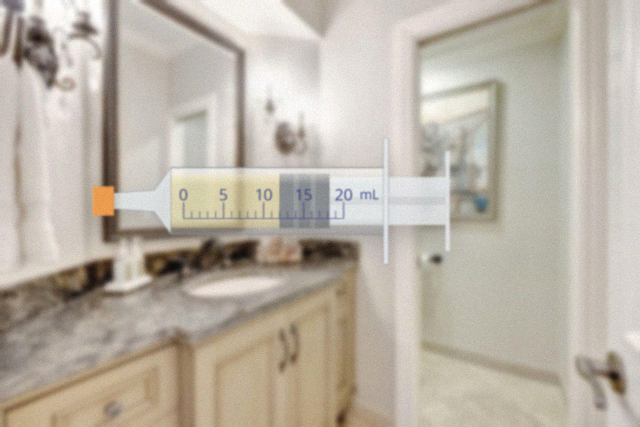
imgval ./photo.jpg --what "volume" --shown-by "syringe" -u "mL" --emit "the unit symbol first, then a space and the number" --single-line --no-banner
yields mL 12
